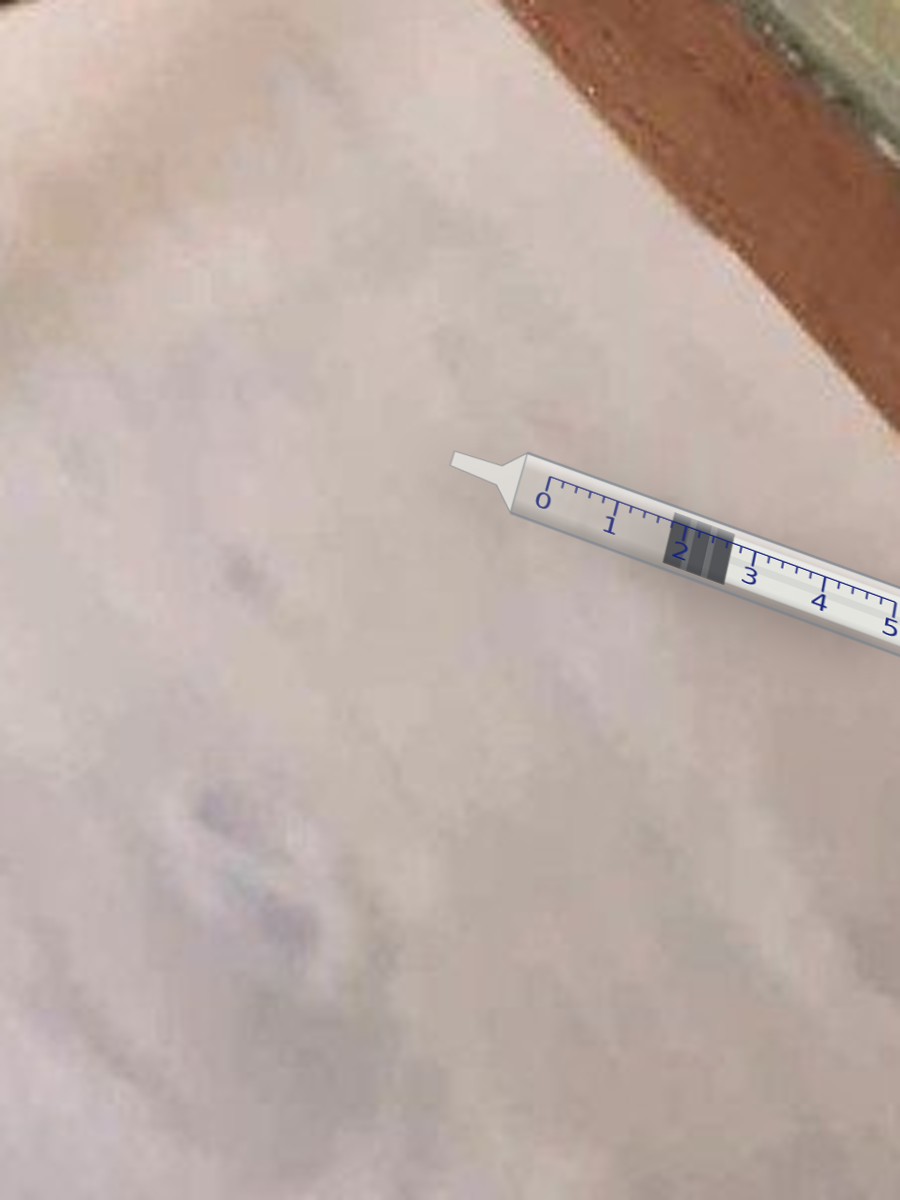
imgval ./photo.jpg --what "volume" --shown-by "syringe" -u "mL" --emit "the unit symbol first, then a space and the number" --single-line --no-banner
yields mL 1.8
